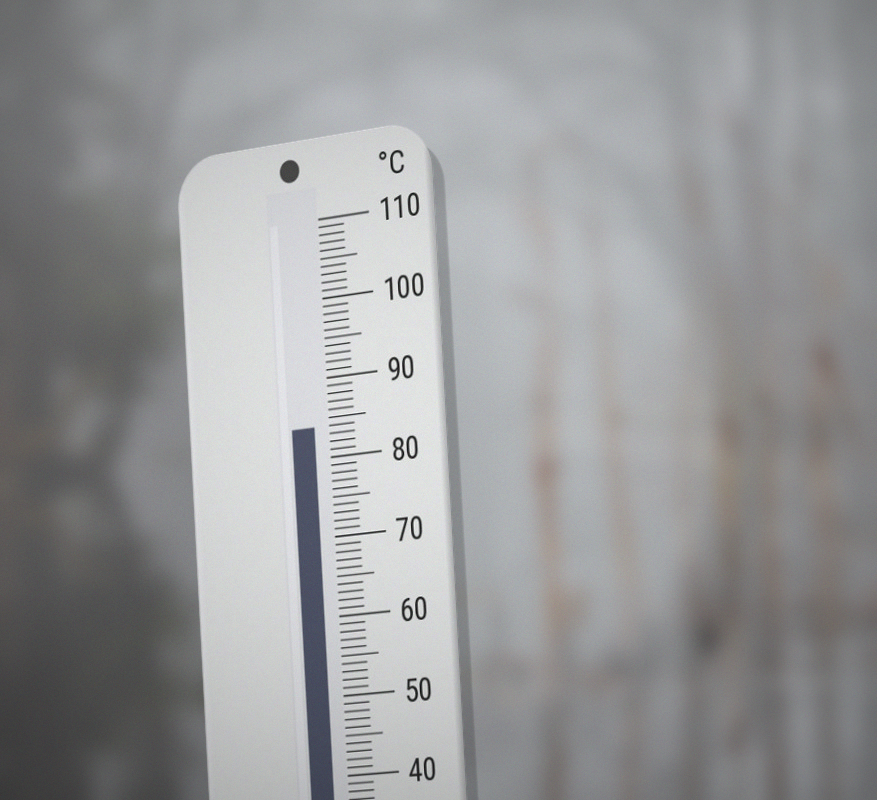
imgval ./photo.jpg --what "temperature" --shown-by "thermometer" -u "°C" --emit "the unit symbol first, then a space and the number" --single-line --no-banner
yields °C 84
